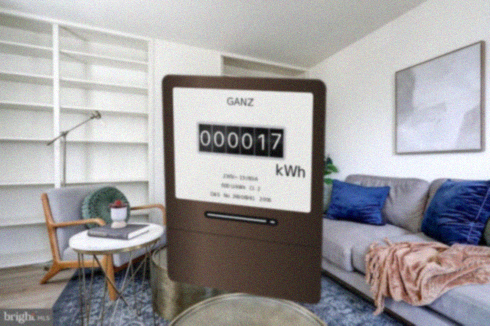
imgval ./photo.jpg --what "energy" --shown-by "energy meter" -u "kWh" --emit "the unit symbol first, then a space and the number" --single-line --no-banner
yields kWh 17
